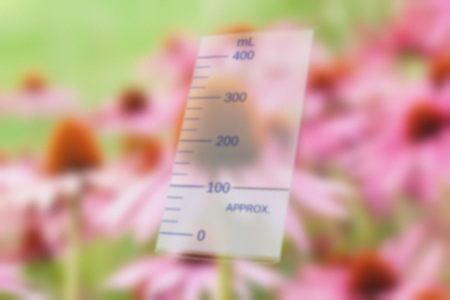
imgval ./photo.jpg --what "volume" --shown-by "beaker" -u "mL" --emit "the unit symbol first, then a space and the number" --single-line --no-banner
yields mL 100
